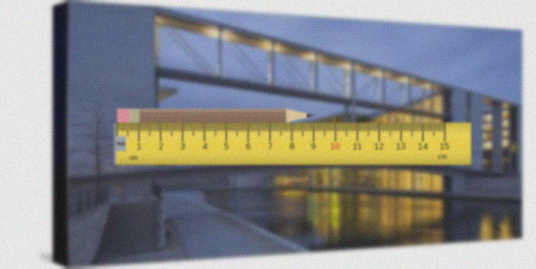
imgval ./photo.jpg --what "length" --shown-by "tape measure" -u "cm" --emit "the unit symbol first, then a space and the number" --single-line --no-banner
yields cm 9
